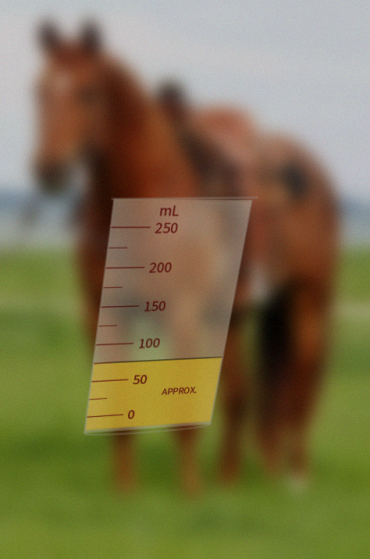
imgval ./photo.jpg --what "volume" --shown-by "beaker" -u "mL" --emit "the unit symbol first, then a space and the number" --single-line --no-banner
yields mL 75
